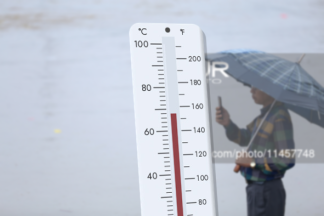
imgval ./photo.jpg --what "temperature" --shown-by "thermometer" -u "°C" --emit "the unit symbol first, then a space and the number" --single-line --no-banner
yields °C 68
